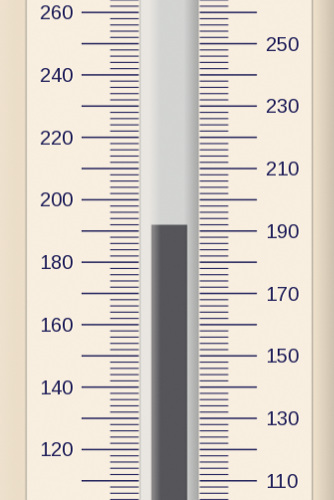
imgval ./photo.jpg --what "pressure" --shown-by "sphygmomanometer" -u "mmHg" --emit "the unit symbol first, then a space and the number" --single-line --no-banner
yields mmHg 192
